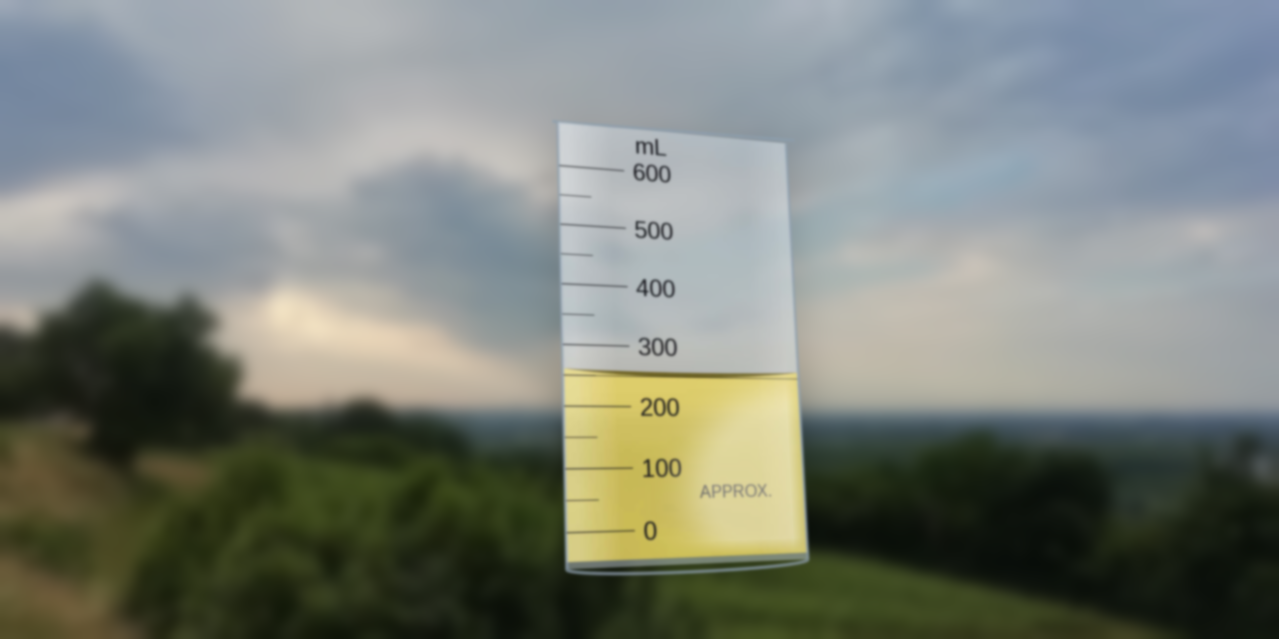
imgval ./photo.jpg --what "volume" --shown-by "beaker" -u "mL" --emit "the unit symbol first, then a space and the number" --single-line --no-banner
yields mL 250
